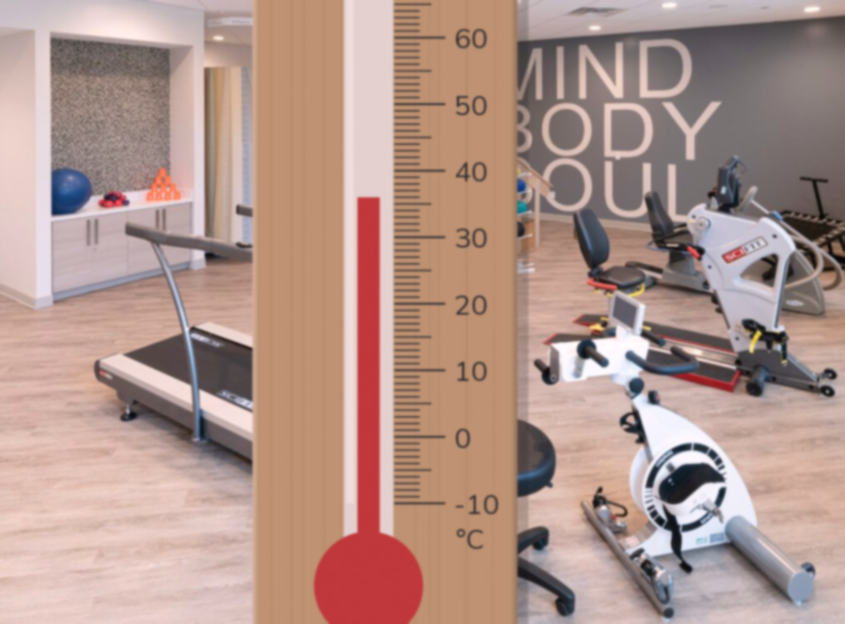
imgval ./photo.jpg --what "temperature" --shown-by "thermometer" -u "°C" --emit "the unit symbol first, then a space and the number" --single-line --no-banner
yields °C 36
